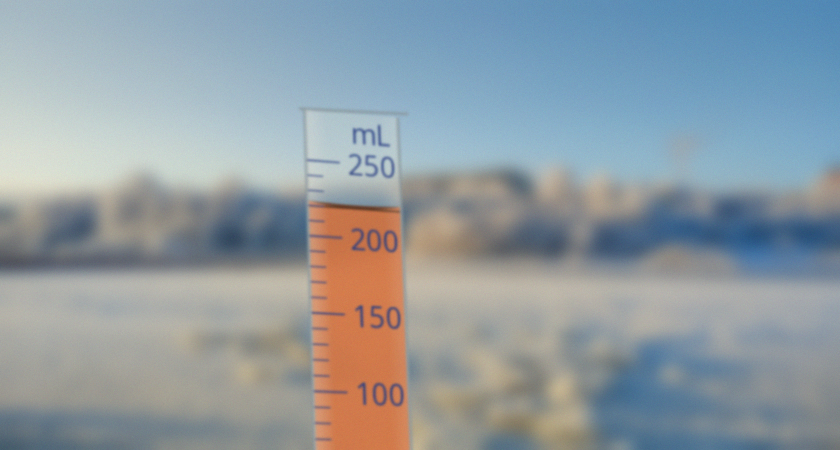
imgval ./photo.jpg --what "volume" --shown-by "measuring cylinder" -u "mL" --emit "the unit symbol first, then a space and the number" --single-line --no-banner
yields mL 220
